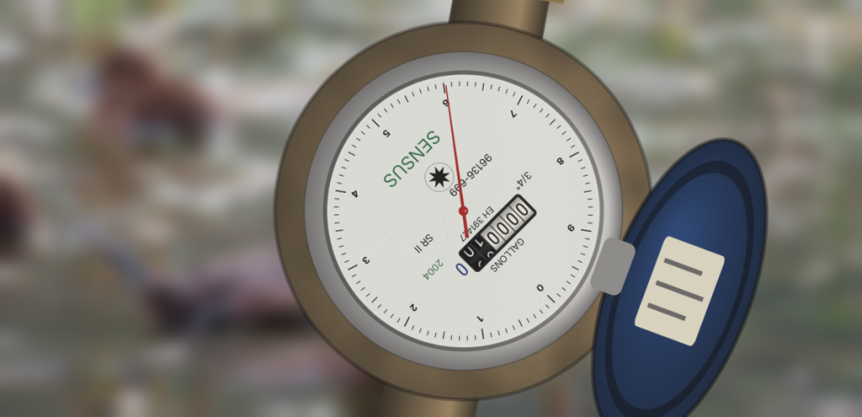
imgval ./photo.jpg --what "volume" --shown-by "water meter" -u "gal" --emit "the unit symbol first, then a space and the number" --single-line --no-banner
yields gal 96.0
